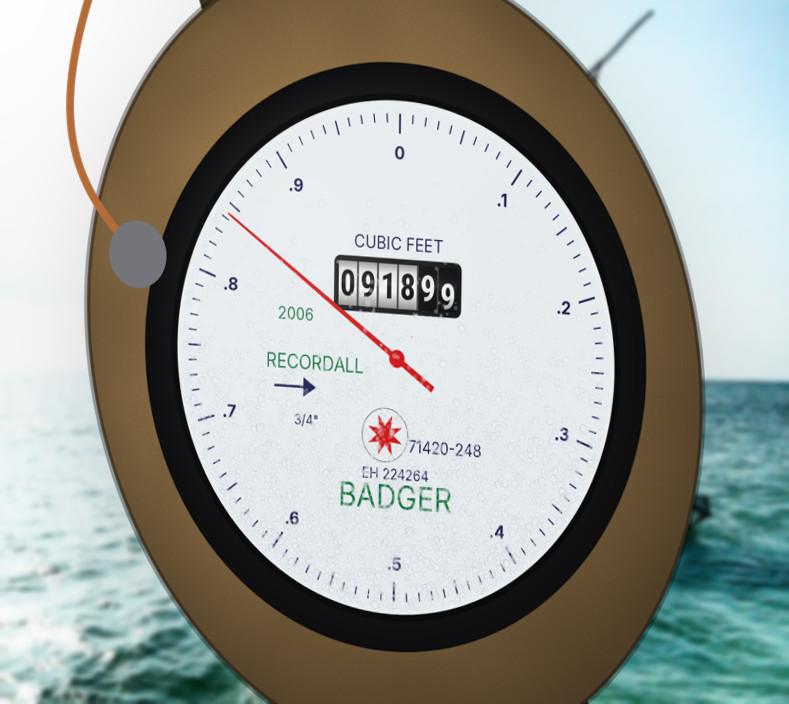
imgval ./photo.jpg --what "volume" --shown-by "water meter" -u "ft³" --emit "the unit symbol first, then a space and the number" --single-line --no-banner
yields ft³ 91898.84
